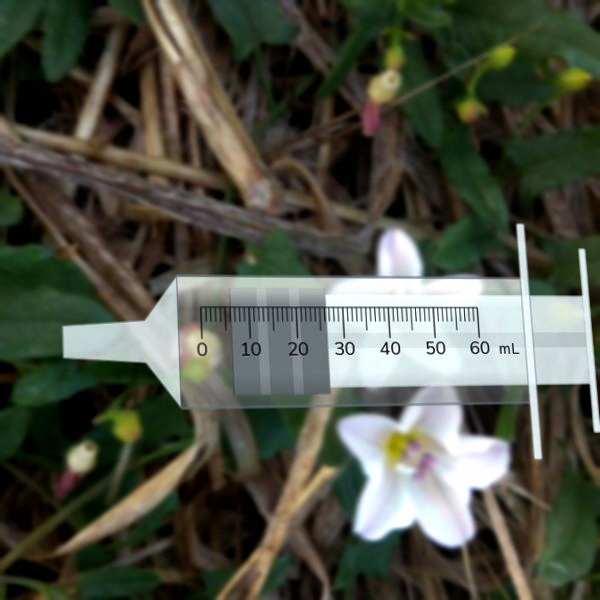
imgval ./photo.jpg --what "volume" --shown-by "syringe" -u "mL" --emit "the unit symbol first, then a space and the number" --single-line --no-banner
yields mL 6
